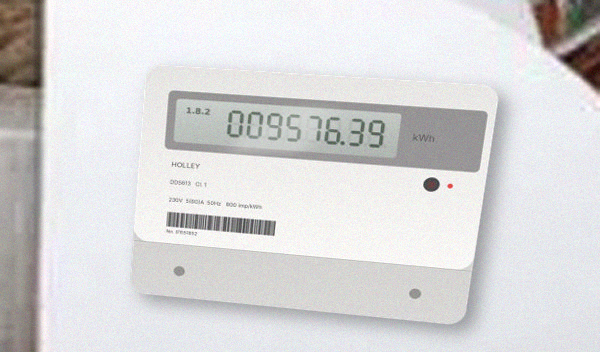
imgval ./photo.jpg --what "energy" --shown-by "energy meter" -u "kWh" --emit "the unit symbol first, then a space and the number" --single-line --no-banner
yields kWh 9576.39
